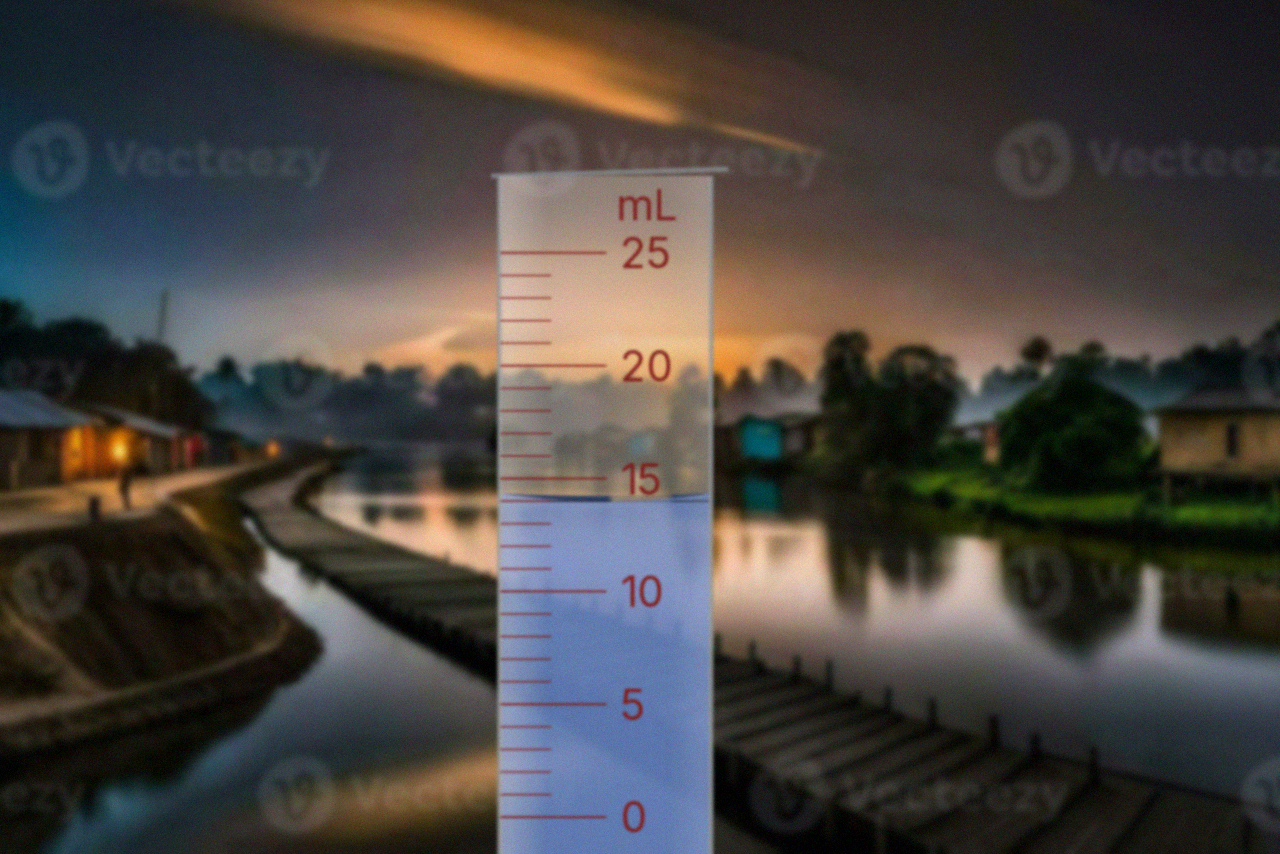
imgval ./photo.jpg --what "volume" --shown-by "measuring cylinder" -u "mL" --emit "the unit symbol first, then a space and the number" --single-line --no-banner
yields mL 14
